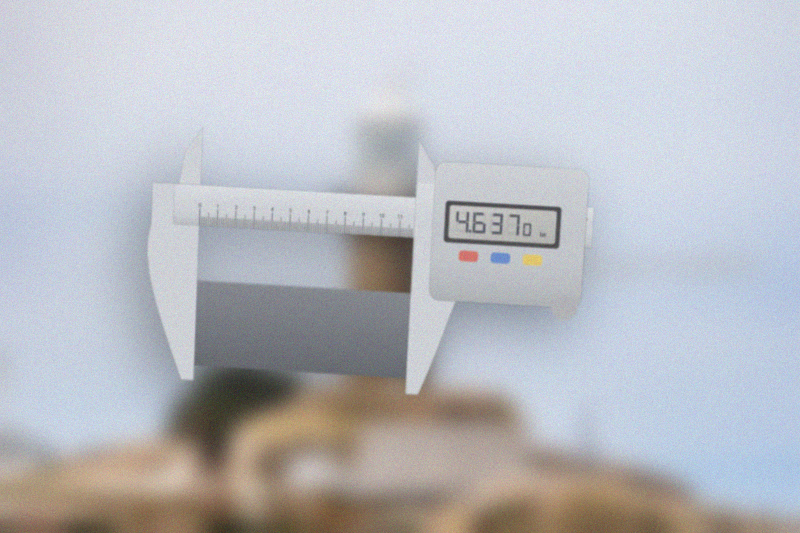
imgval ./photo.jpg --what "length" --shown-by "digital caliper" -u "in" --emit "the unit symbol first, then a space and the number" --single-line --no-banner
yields in 4.6370
